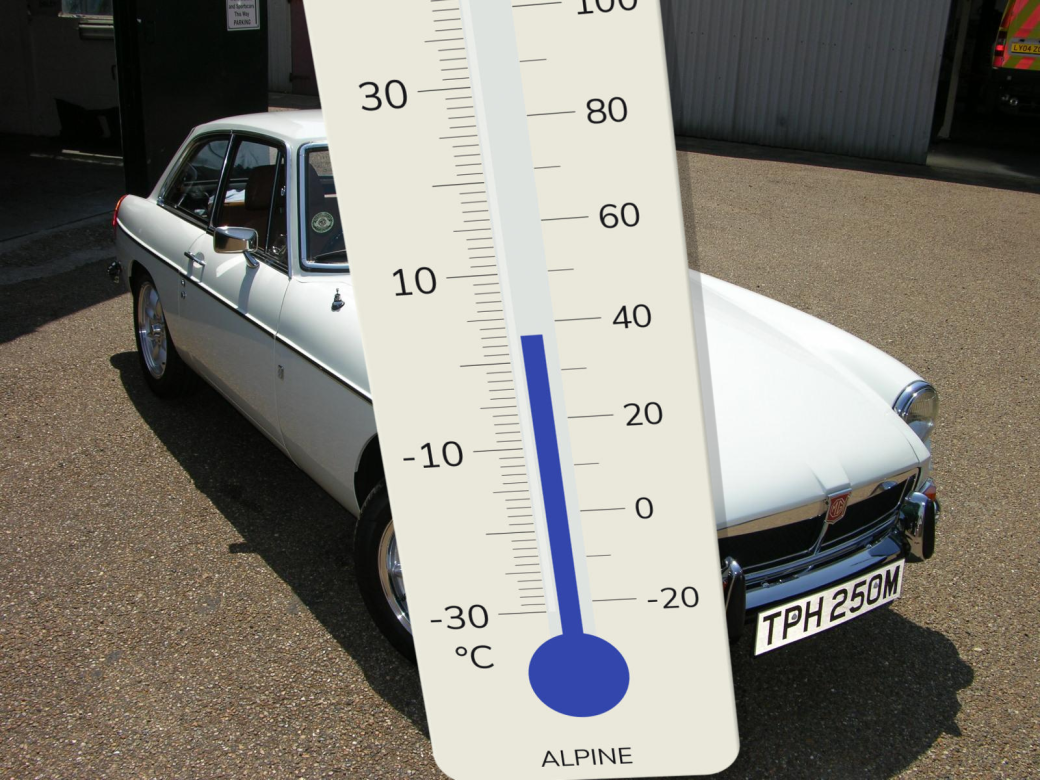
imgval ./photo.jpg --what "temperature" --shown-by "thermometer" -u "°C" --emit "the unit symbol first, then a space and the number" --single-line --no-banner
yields °C 3
